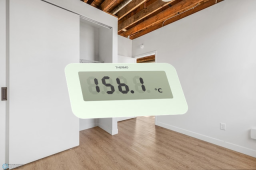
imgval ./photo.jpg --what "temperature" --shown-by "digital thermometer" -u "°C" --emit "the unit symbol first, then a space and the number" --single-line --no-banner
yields °C 156.1
